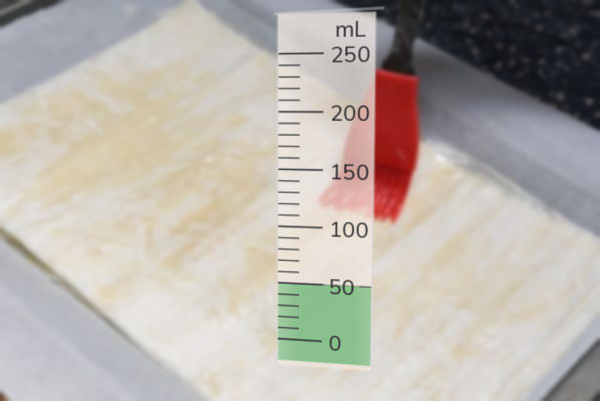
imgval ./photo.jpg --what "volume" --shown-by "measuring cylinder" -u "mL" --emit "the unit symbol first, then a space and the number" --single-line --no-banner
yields mL 50
